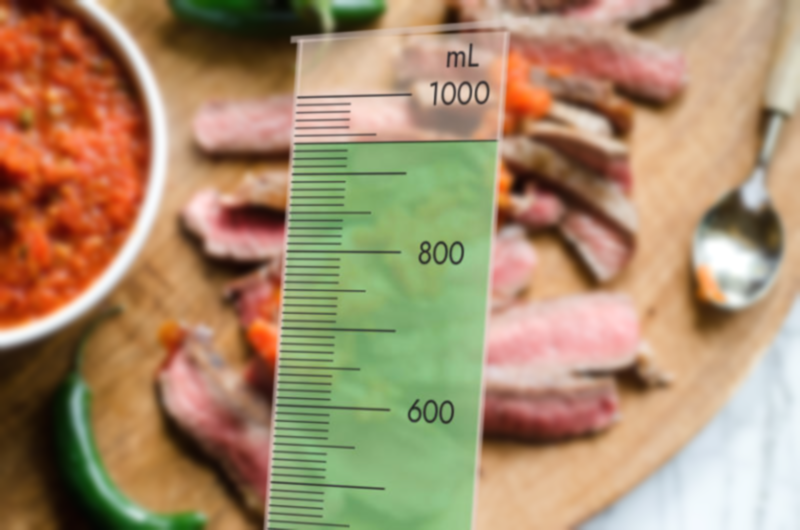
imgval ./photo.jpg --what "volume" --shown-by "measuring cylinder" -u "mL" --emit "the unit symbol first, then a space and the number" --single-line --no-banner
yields mL 940
